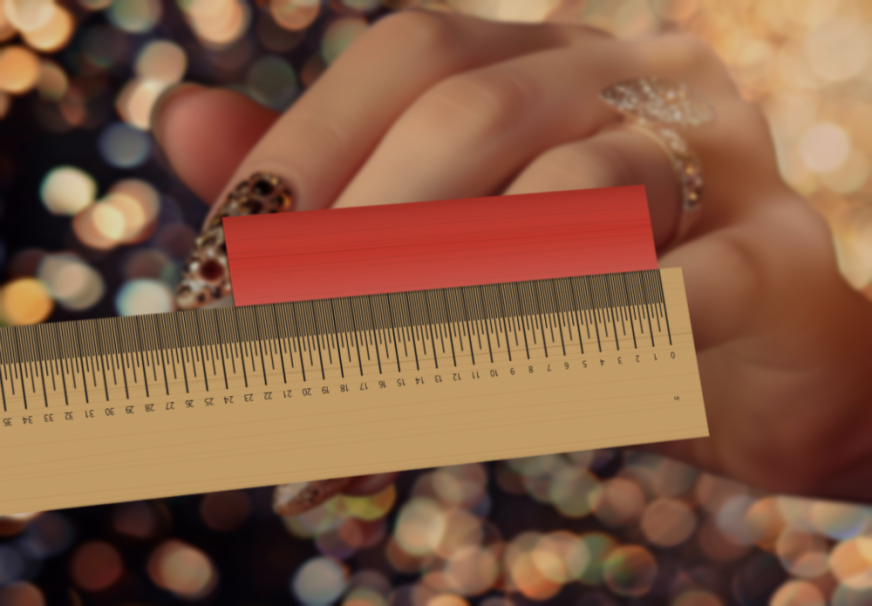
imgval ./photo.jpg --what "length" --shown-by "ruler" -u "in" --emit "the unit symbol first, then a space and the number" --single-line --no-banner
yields in 23
